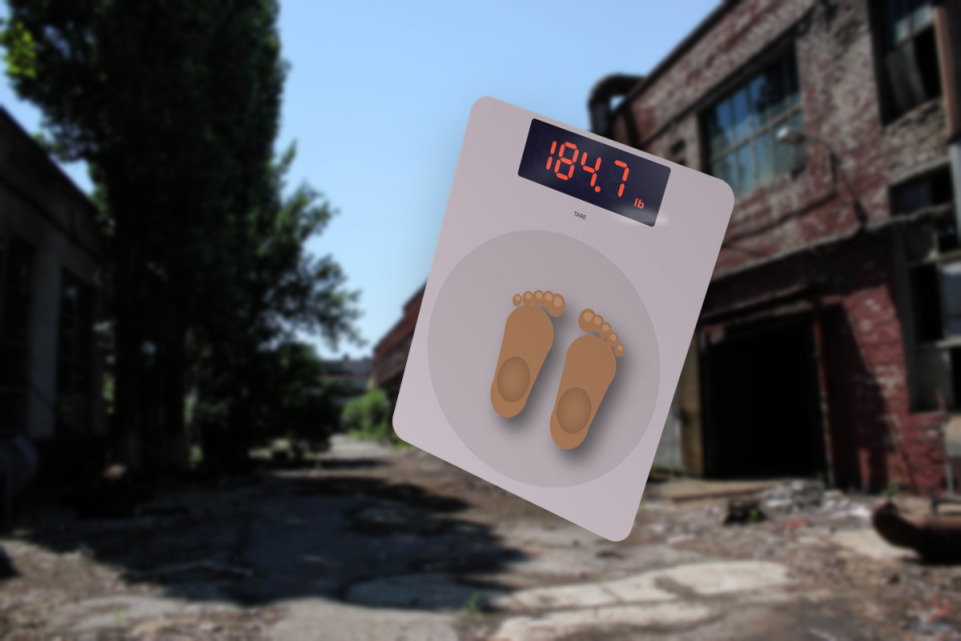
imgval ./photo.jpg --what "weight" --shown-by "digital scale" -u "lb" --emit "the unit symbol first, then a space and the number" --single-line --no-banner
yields lb 184.7
